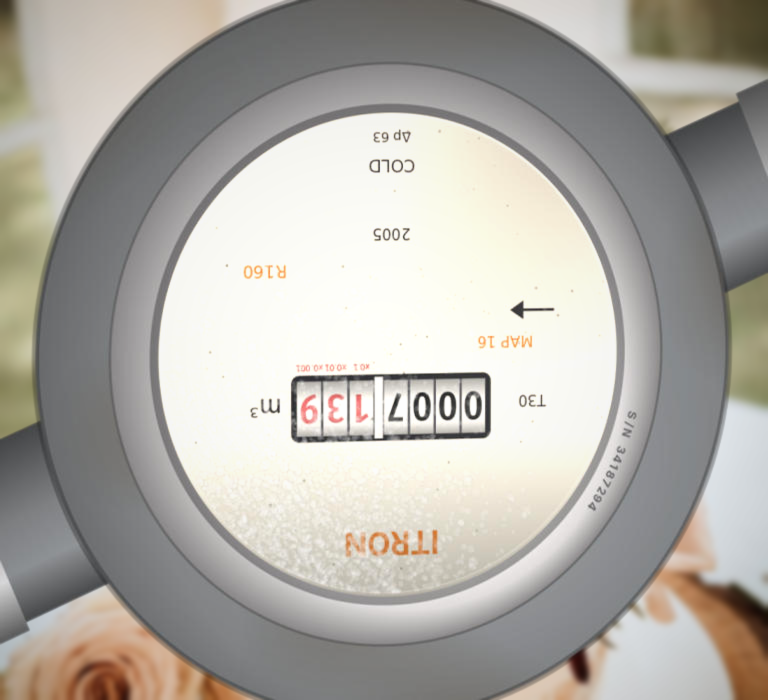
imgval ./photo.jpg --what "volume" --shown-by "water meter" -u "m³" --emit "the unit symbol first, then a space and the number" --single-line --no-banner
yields m³ 7.139
